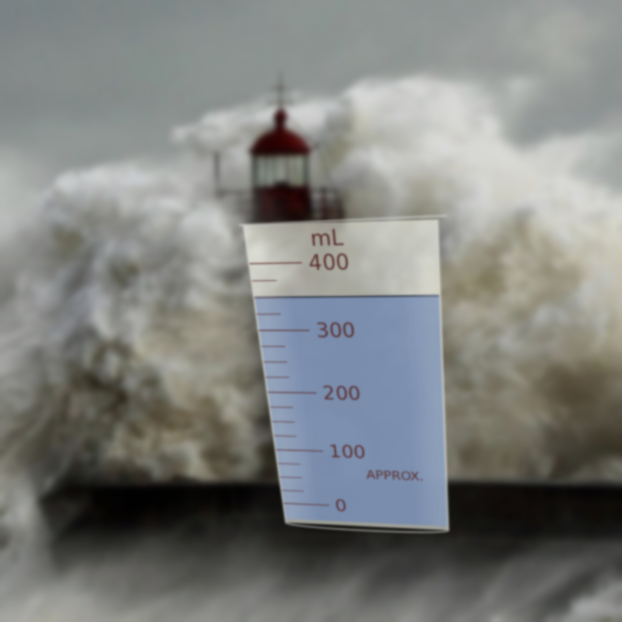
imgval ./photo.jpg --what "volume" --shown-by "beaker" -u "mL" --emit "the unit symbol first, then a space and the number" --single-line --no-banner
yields mL 350
